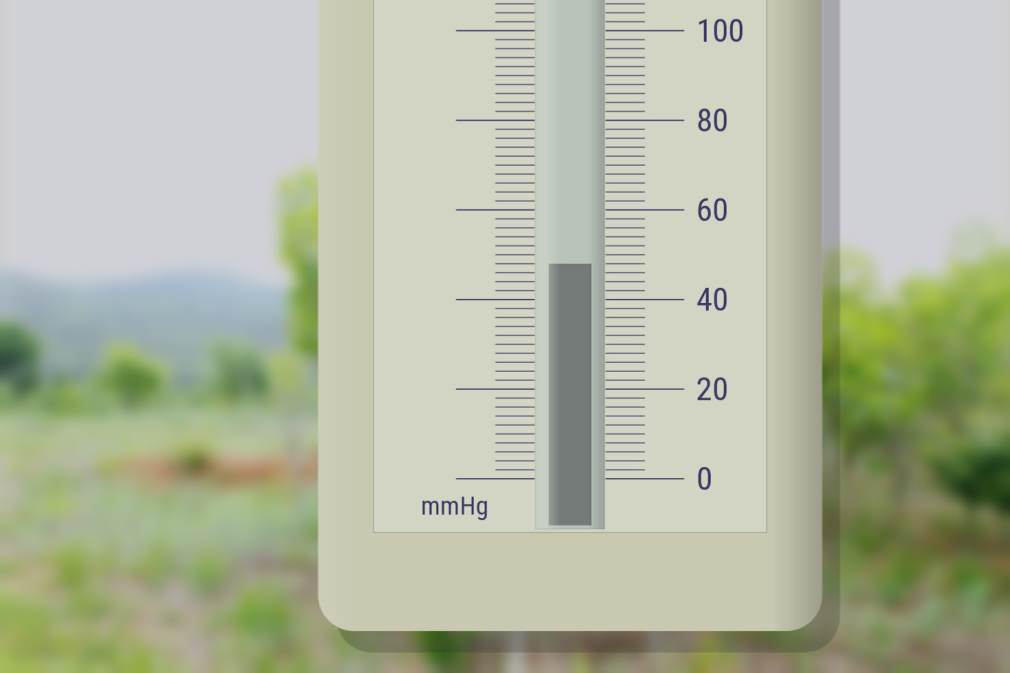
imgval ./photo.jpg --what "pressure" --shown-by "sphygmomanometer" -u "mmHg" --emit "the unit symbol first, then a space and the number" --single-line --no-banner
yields mmHg 48
